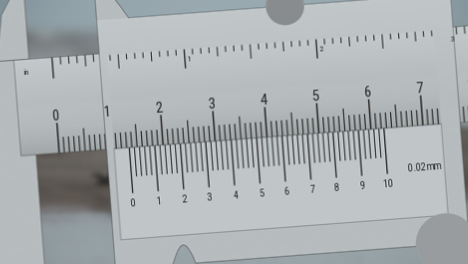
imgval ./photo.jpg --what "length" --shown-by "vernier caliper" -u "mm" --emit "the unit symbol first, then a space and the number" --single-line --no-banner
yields mm 13.5
